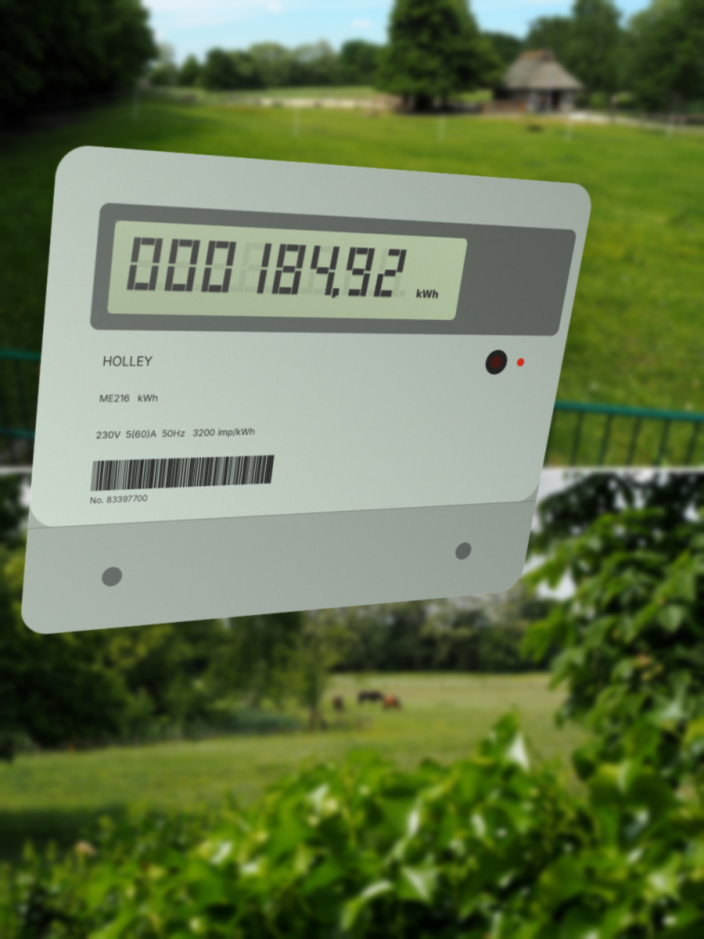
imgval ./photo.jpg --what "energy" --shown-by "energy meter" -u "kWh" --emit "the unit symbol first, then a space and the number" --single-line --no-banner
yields kWh 184.92
